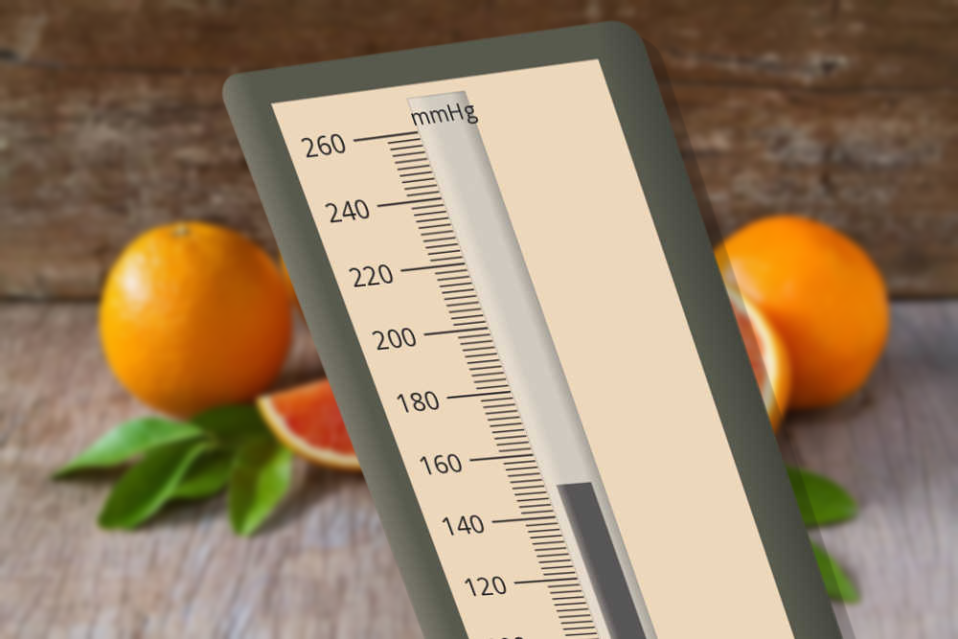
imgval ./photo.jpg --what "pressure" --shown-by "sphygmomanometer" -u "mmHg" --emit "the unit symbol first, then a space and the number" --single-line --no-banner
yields mmHg 150
